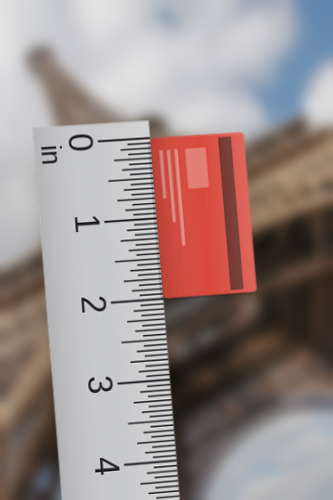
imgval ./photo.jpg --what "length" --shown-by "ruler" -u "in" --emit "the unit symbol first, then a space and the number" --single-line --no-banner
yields in 2
